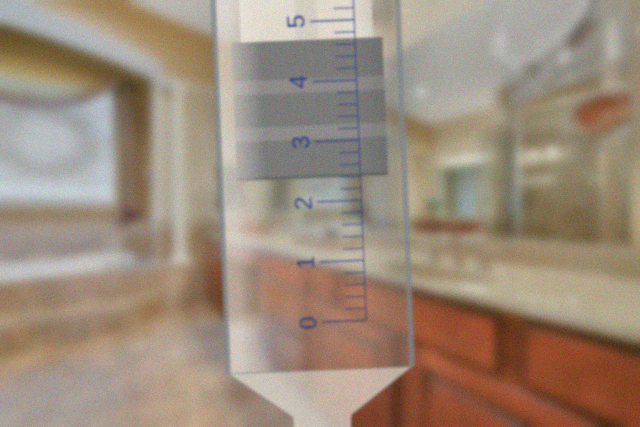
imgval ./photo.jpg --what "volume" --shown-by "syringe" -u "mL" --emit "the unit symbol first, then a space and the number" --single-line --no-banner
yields mL 2.4
